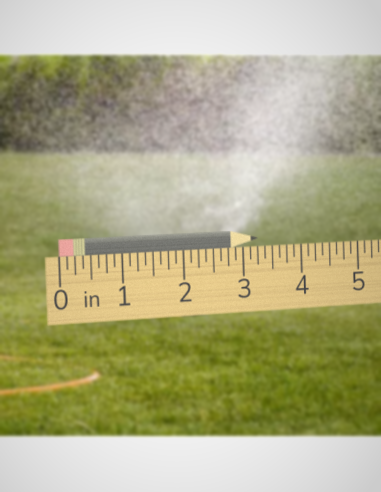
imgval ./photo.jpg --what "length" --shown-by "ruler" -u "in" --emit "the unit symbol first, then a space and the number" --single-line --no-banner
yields in 3.25
